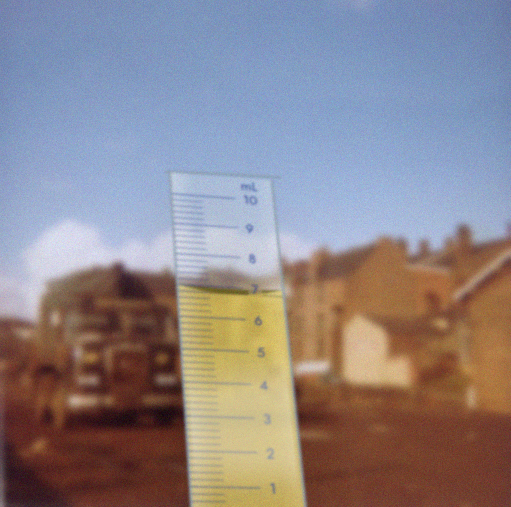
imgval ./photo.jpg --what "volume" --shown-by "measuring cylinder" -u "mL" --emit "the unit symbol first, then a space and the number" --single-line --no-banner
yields mL 6.8
